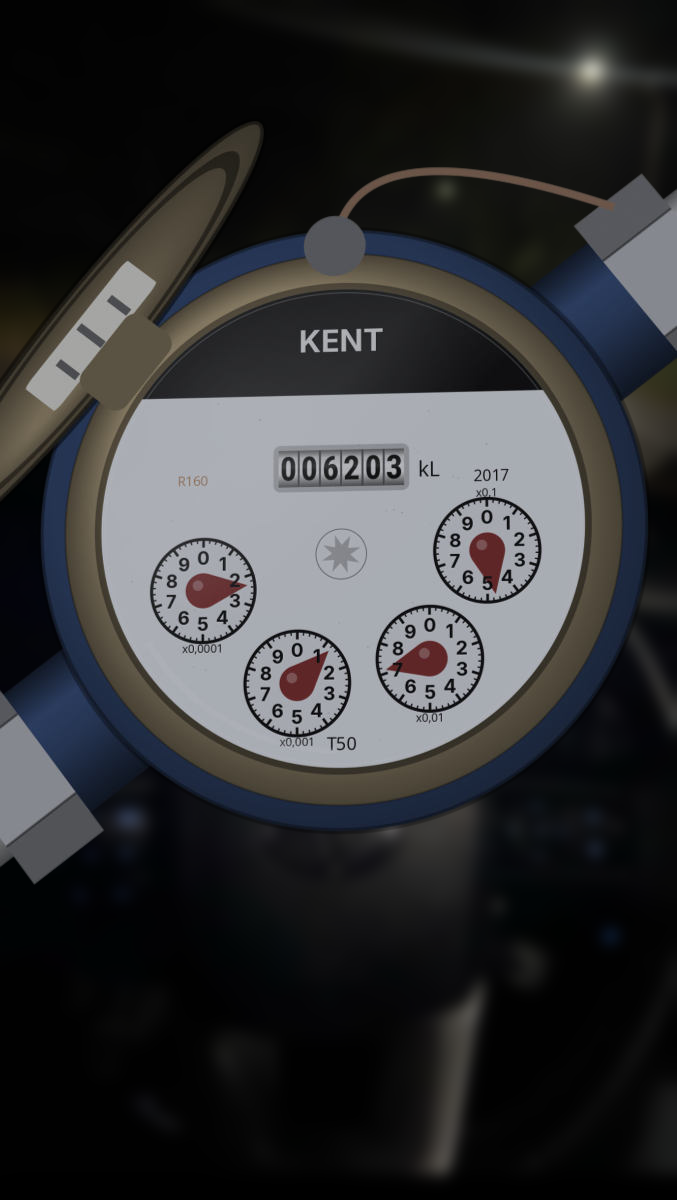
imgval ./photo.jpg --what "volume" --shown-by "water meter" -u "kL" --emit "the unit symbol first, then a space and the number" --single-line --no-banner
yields kL 6203.4712
